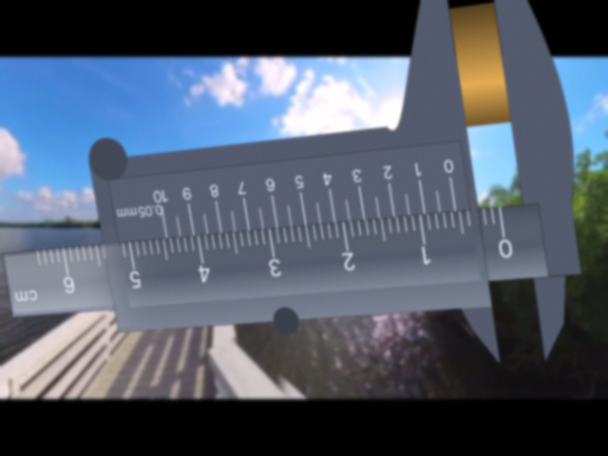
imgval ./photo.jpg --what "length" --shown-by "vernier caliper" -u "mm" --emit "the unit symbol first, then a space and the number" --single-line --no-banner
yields mm 5.5
